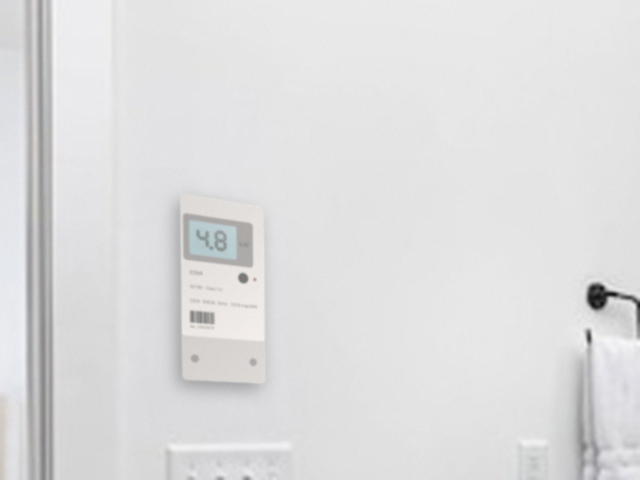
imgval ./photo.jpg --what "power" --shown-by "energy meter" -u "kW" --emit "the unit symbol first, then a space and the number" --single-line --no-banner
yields kW 4.8
